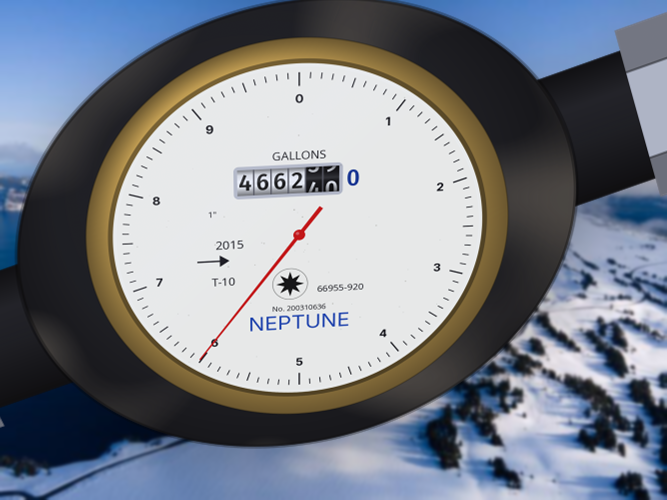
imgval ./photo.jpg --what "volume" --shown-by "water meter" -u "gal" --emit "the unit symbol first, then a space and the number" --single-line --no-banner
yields gal 4662396.0
